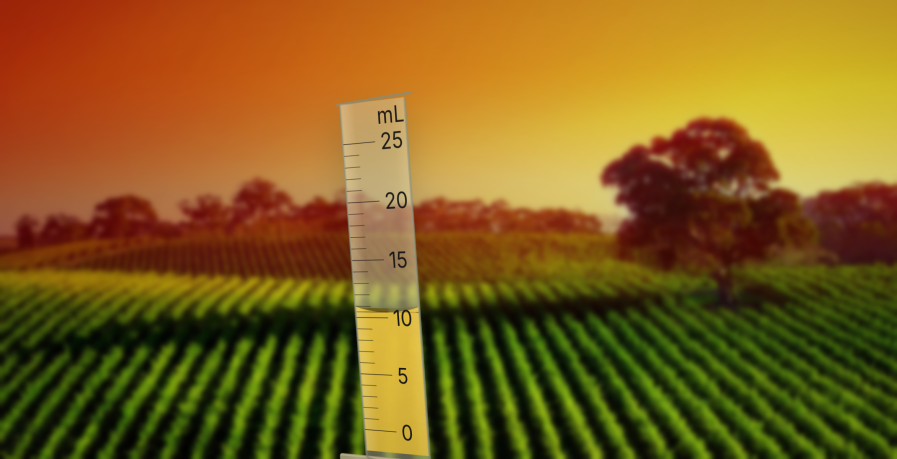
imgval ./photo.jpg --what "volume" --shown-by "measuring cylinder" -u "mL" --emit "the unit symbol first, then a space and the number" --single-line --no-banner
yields mL 10.5
